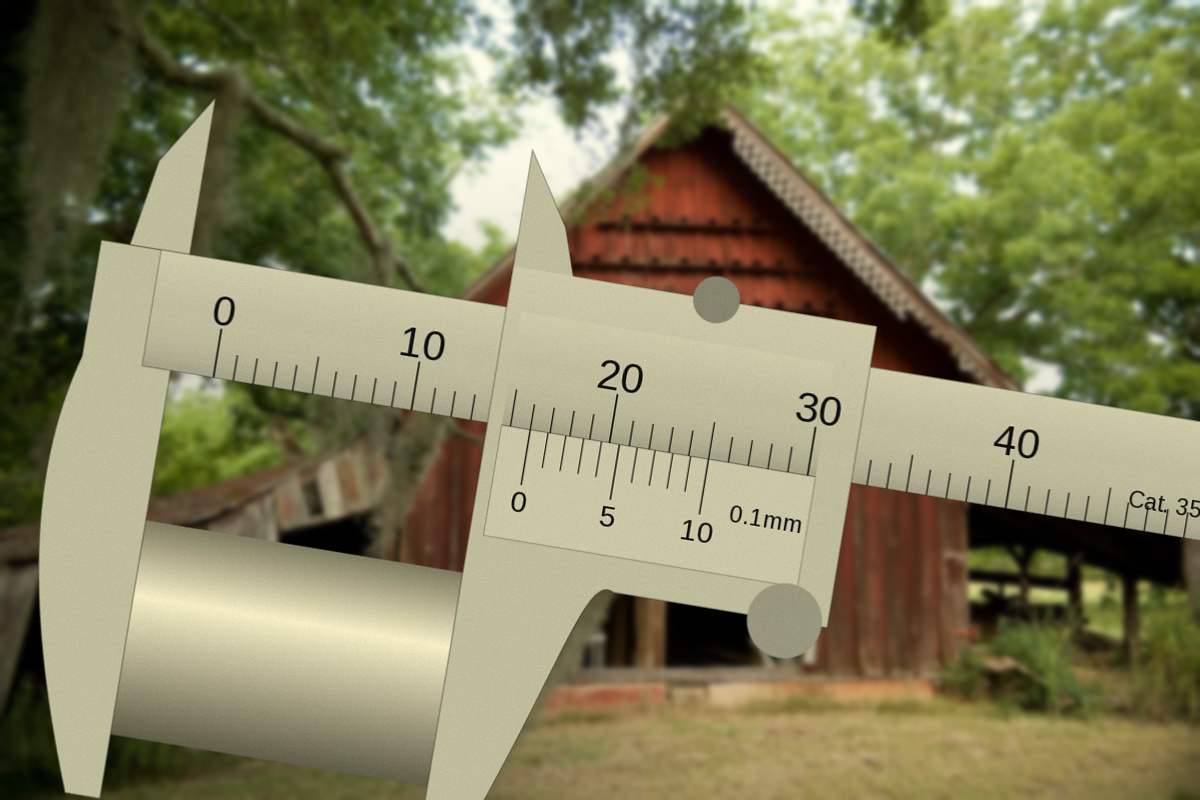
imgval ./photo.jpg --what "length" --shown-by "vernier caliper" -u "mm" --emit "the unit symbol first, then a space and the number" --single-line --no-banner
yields mm 16.0
